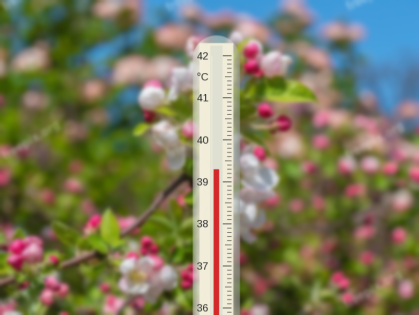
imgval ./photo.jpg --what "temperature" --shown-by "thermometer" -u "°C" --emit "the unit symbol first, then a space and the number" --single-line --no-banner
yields °C 39.3
